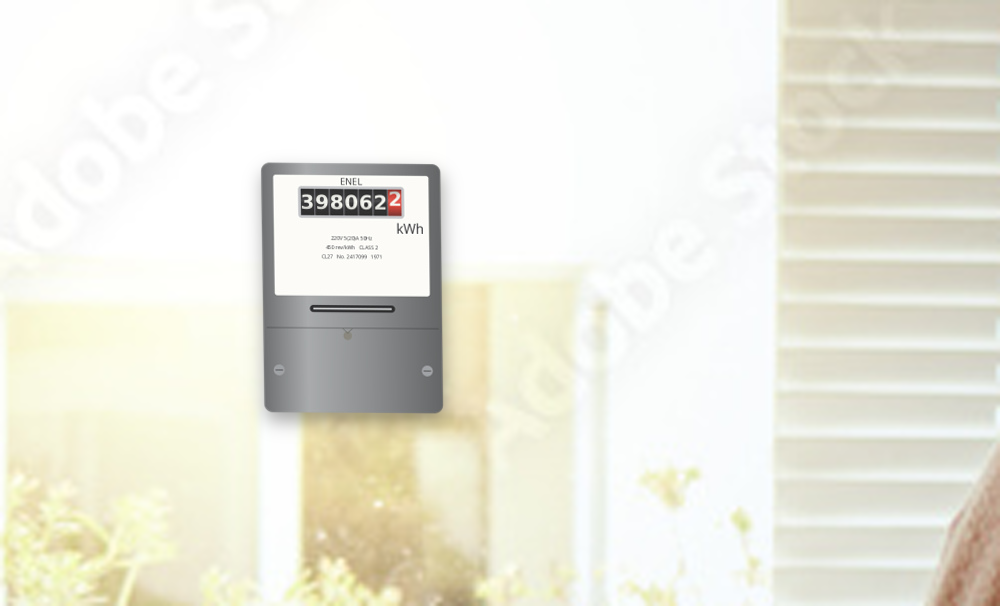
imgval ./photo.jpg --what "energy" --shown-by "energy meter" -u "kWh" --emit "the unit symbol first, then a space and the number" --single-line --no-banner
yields kWh 398062.2
